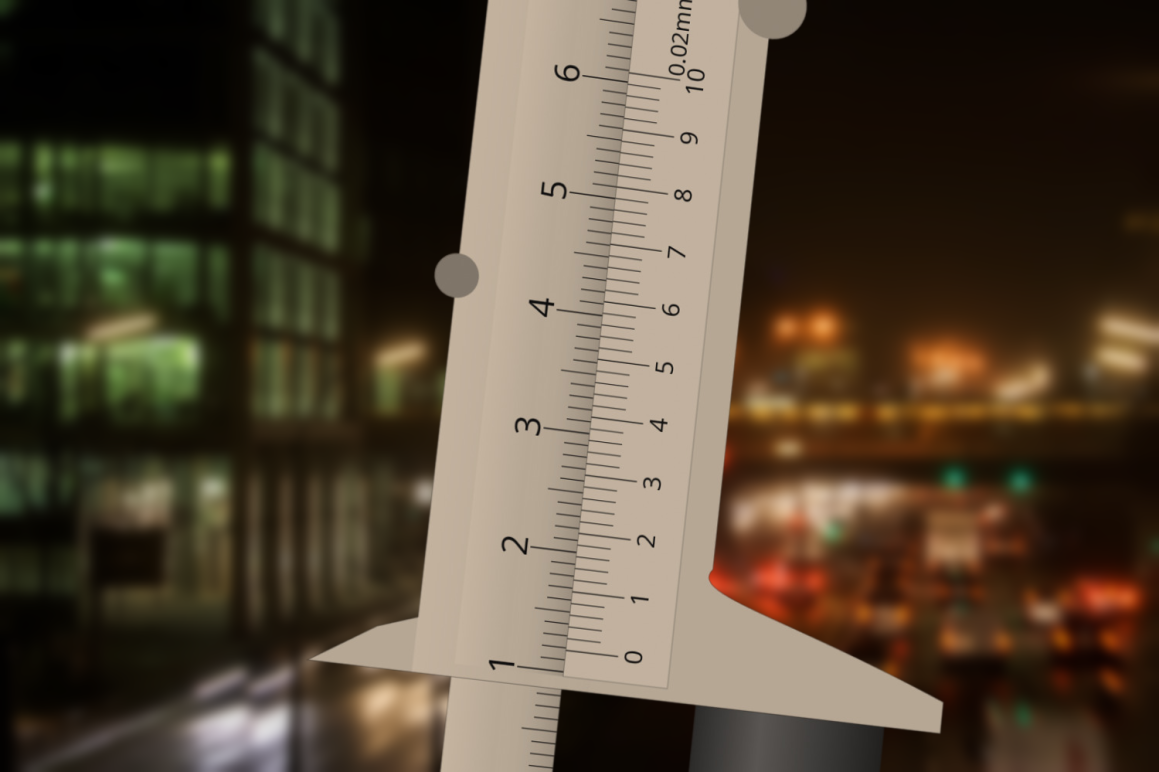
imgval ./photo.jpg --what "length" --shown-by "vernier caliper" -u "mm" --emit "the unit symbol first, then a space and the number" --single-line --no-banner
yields mm 11.8
